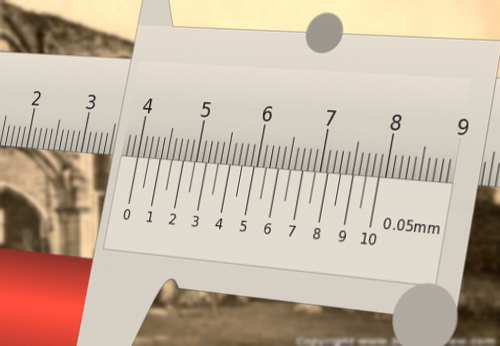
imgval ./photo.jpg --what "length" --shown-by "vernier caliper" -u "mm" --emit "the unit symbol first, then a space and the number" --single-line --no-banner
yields mm 40.0
